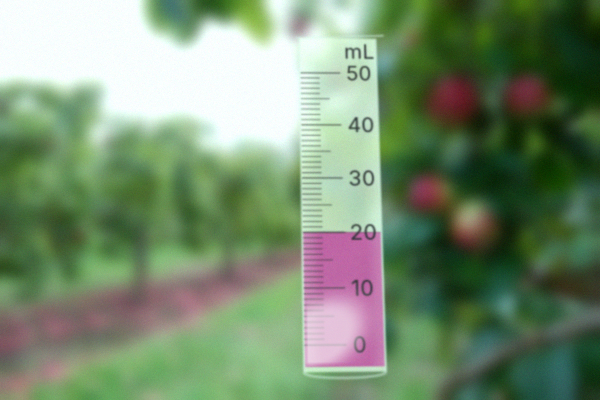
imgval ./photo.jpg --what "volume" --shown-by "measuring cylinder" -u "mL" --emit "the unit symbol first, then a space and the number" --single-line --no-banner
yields mL 20
